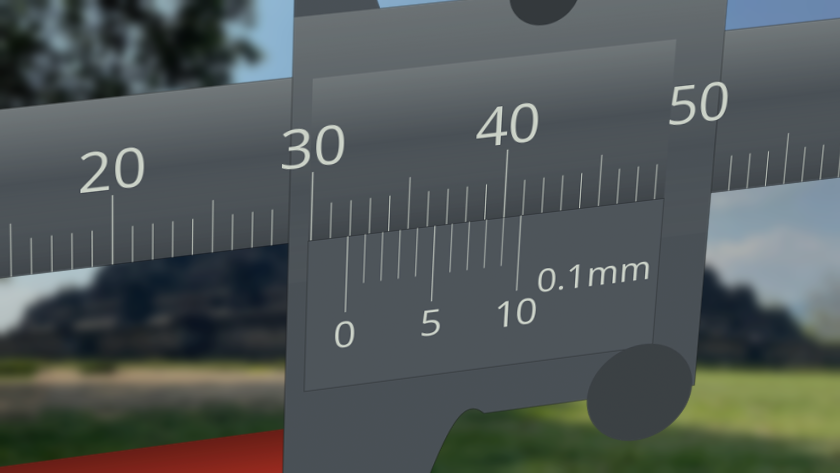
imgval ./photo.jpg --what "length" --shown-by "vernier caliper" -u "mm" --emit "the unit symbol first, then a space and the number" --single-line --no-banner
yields mm 31.9
